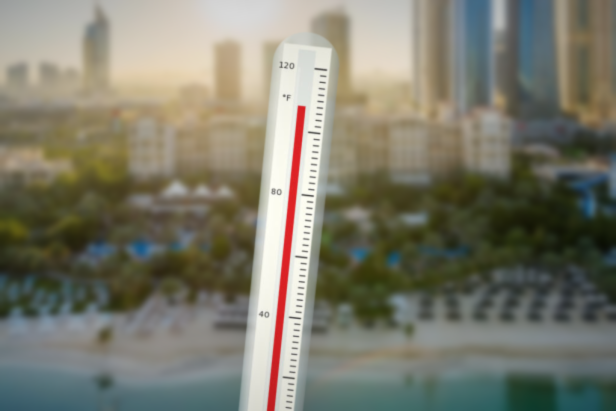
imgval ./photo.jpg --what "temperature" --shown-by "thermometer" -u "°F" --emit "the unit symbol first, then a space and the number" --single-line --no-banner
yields °F 108
